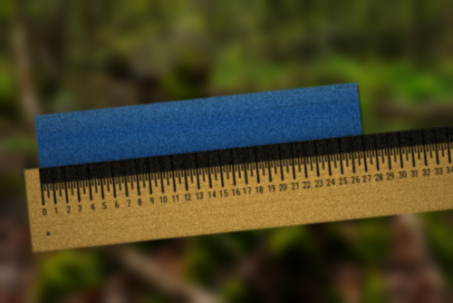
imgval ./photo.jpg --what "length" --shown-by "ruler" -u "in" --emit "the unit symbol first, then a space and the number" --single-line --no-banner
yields in 27
